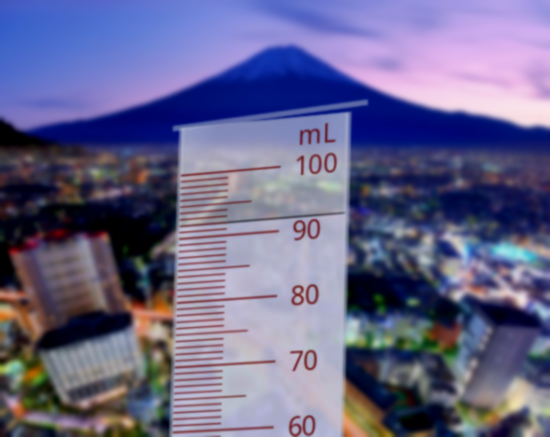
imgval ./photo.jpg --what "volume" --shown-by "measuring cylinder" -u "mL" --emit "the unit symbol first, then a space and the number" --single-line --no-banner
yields mL 92
